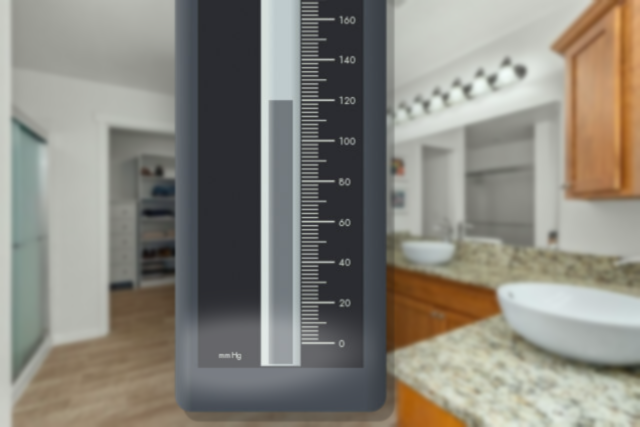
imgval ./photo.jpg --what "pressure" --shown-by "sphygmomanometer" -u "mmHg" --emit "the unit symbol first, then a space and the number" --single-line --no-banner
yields mmHg 120
